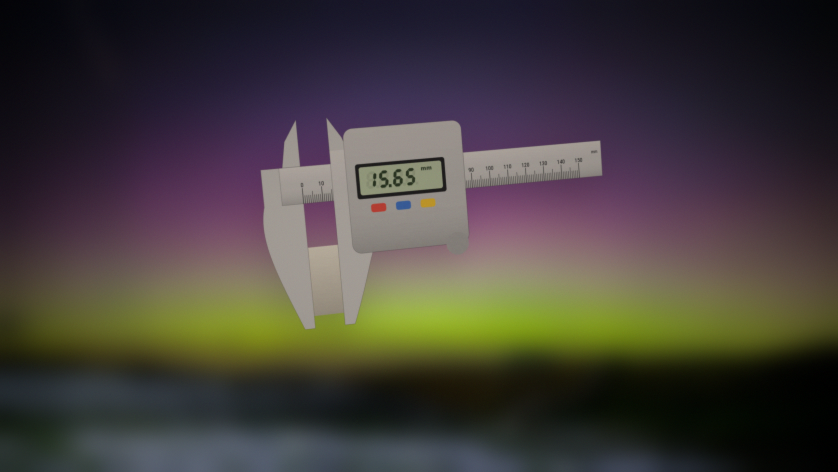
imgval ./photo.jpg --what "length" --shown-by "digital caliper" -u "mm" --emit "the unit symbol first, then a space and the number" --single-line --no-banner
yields mm 15.65
